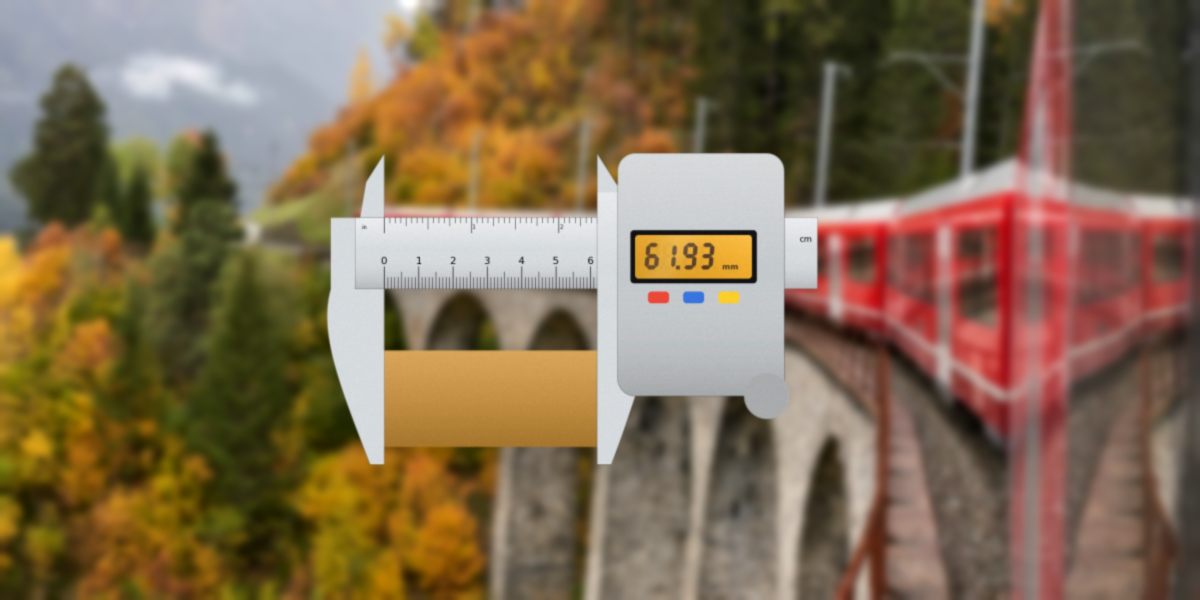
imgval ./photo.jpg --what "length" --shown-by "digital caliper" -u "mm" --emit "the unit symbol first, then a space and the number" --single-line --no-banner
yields mm 61.93
